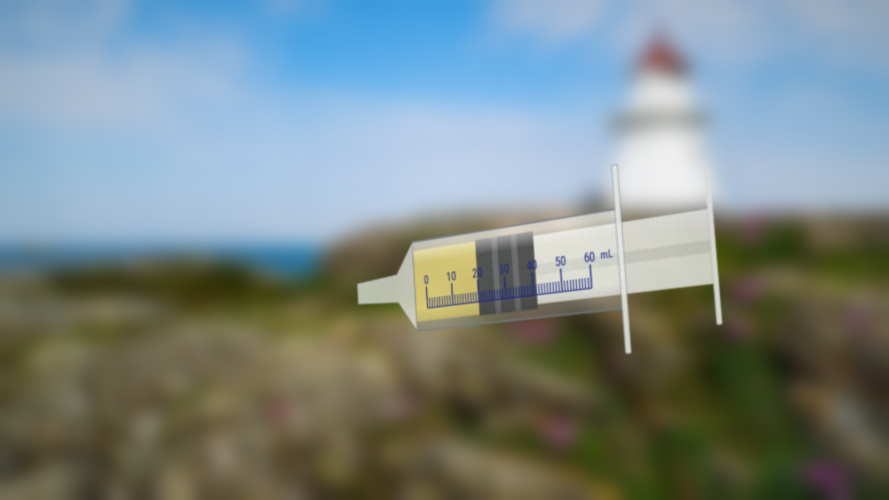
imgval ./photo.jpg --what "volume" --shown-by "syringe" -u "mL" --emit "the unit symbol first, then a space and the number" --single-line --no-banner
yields mL 20
